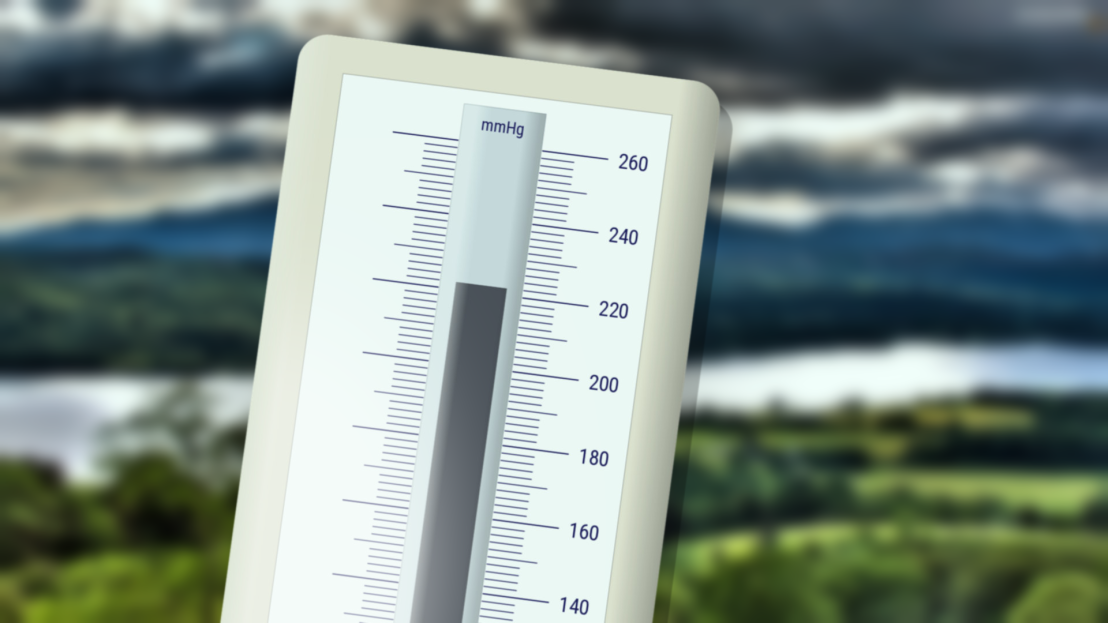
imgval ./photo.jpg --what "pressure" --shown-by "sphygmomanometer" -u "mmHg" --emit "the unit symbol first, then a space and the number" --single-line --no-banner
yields mmHg 222
